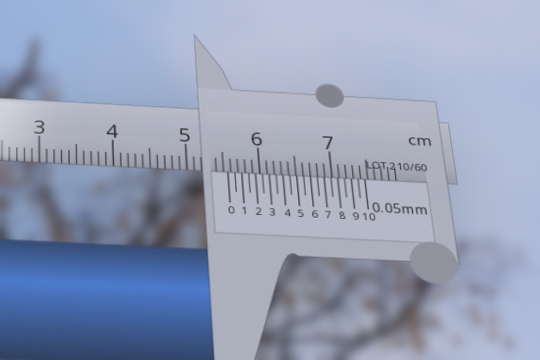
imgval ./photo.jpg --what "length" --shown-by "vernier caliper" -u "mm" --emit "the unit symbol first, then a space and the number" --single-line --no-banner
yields mm 55.6
